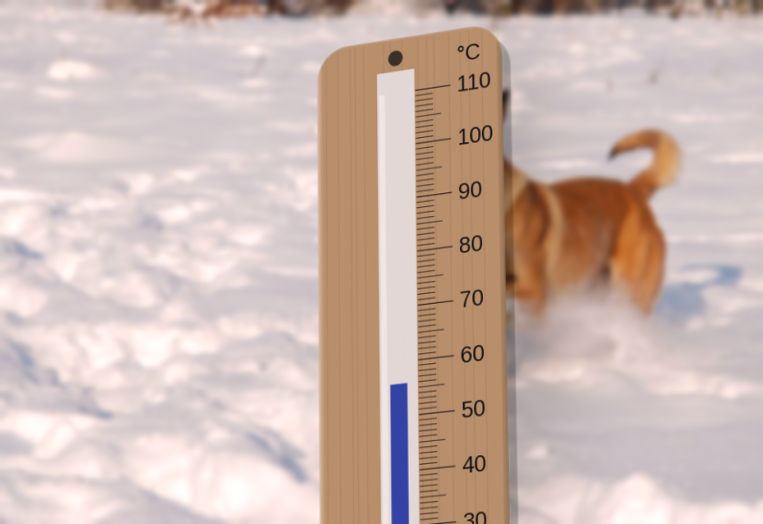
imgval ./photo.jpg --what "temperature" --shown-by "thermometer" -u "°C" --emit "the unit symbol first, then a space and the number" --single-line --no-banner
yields °C 56
